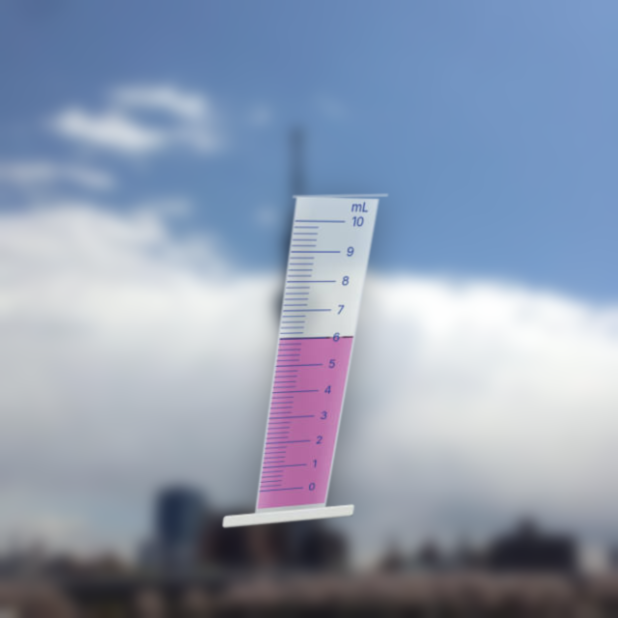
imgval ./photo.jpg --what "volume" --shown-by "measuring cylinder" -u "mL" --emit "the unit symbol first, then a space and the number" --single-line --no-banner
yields mL 6
